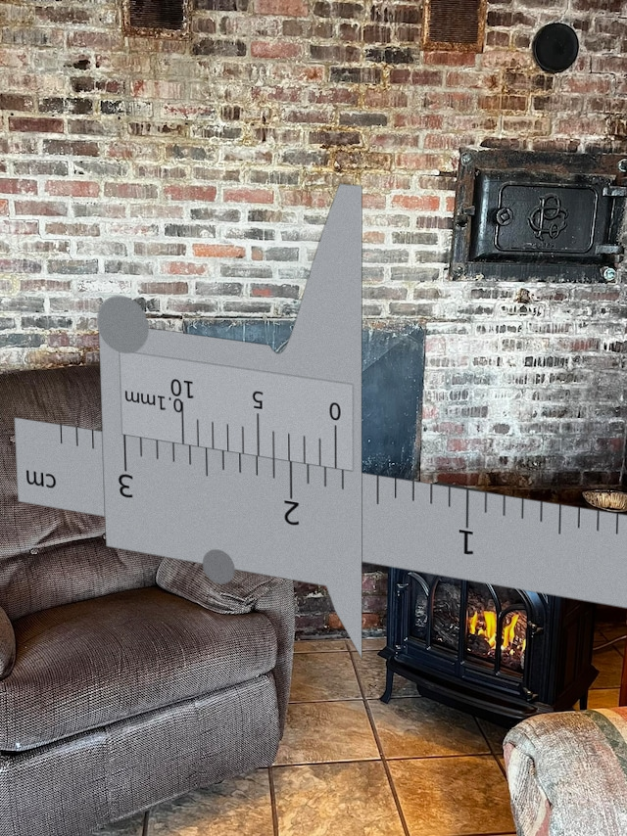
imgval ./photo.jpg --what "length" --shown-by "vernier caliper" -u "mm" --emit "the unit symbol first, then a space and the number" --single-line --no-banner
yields mm 17.4
